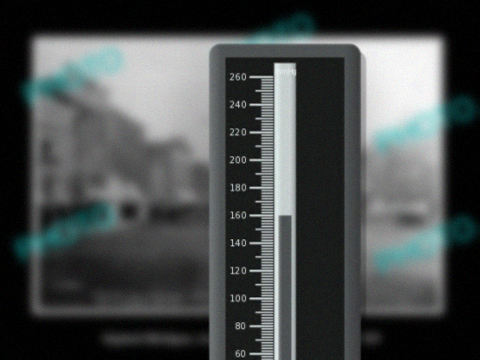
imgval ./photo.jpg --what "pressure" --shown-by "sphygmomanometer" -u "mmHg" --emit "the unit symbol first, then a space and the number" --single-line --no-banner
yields mmHg 160
